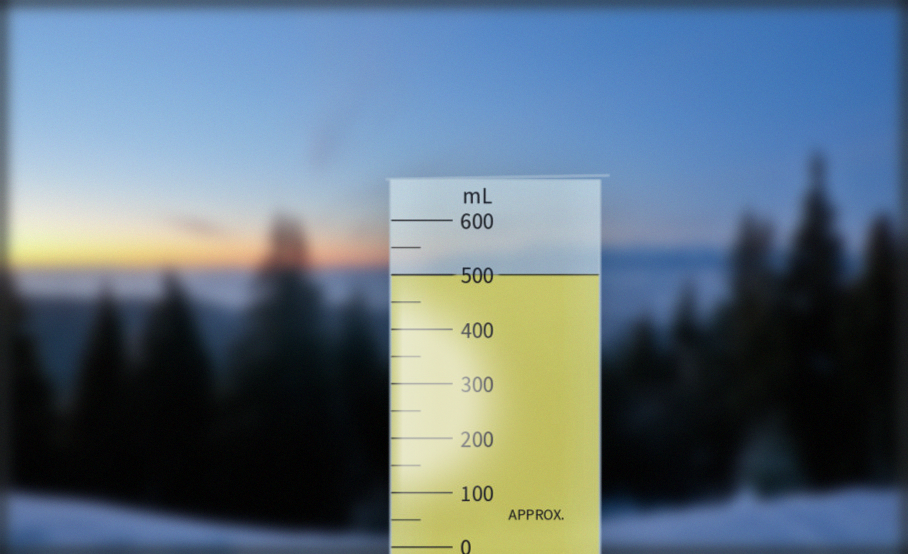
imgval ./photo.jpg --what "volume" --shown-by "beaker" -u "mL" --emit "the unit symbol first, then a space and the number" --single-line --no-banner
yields mL 500
